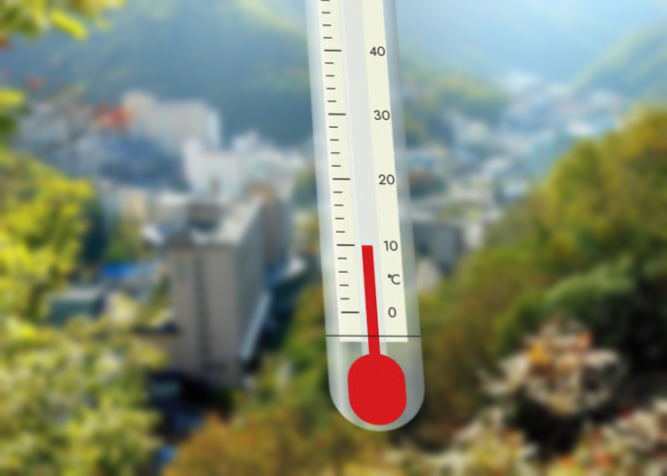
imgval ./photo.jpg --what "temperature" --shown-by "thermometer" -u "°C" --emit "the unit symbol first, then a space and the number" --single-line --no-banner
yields °C 10
